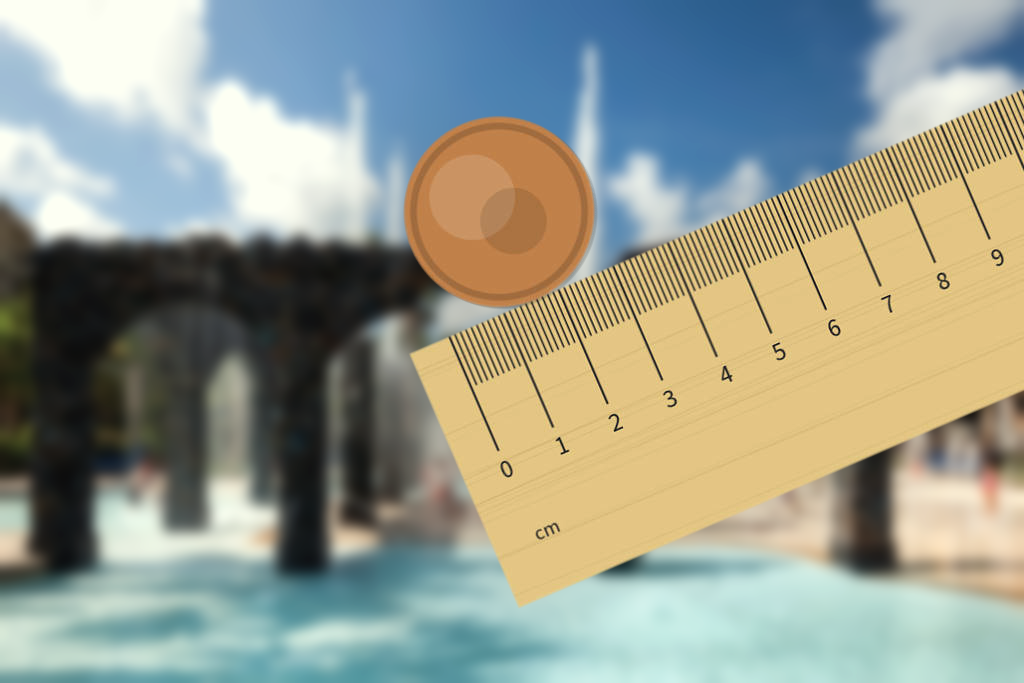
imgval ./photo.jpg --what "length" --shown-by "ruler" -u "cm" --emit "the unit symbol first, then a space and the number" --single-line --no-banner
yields cm 3.2
